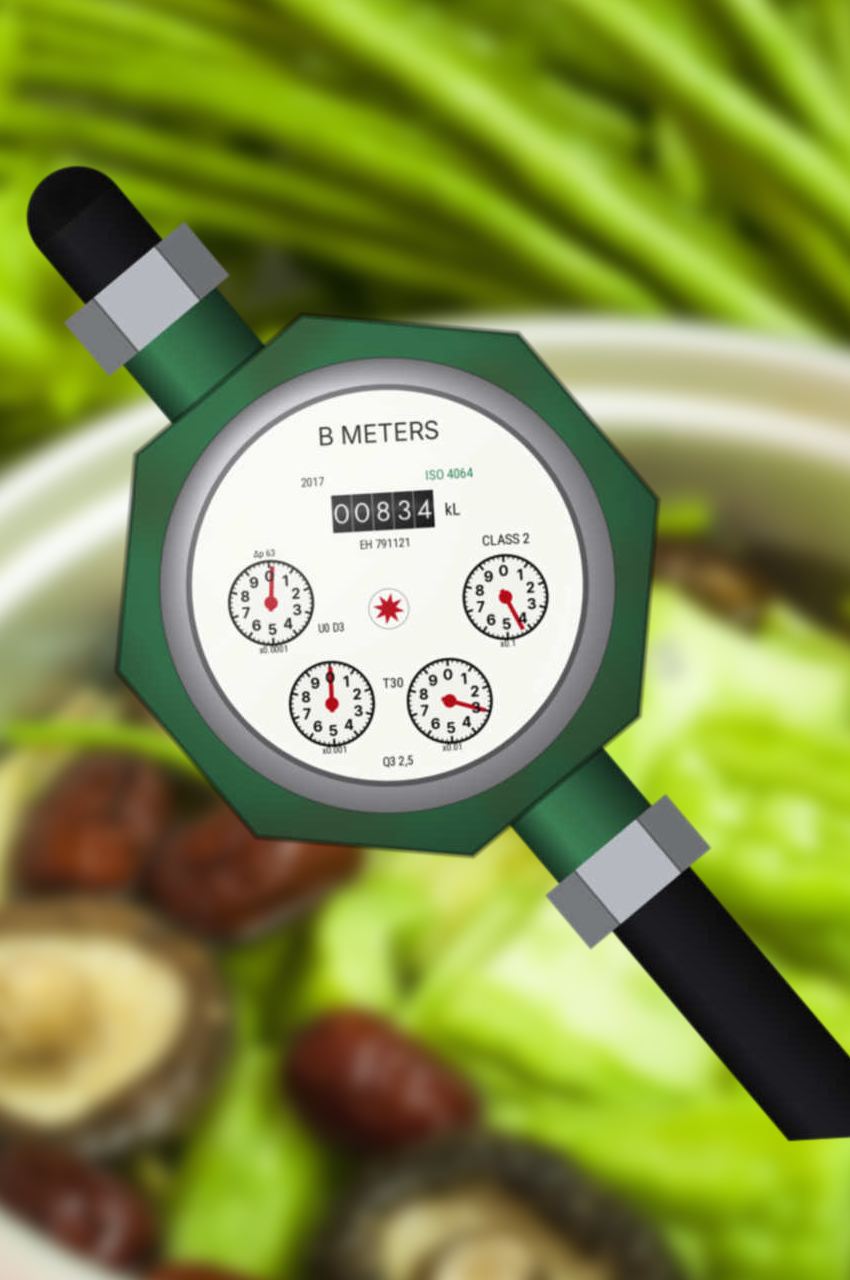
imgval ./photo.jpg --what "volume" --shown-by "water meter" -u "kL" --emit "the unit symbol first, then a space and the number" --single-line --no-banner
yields kL 834.4300
